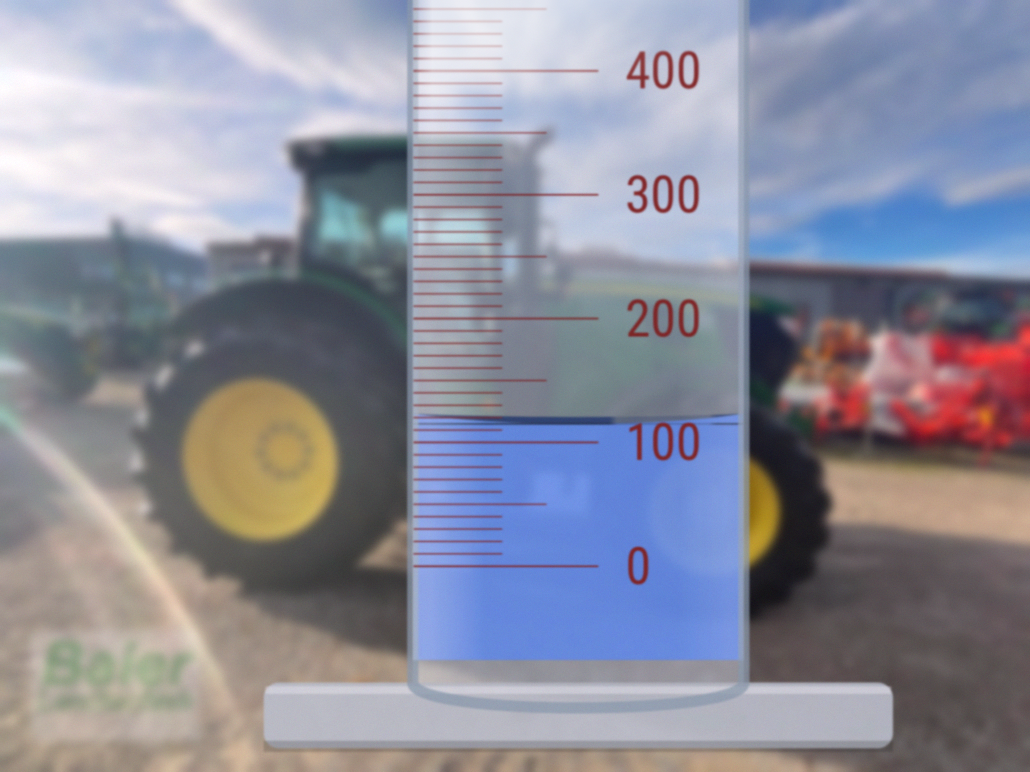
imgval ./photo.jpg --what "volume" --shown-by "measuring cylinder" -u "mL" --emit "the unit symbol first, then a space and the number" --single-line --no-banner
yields mL 115
